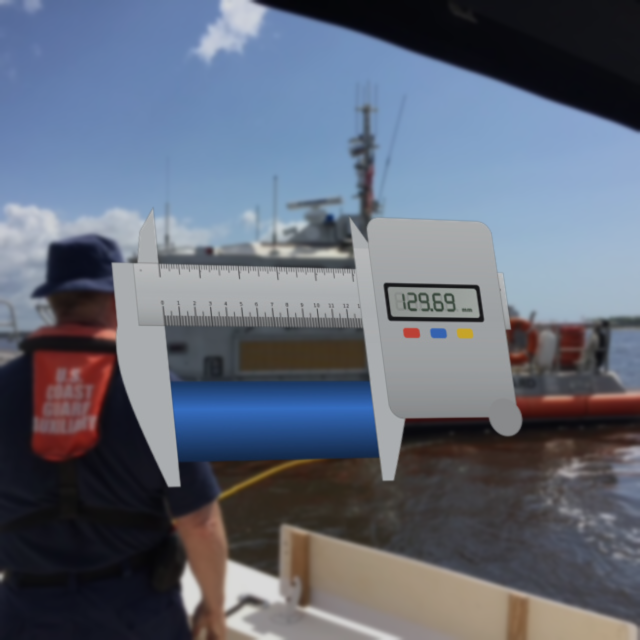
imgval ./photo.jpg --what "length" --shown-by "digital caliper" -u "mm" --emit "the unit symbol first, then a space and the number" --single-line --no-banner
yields mm 129.69
